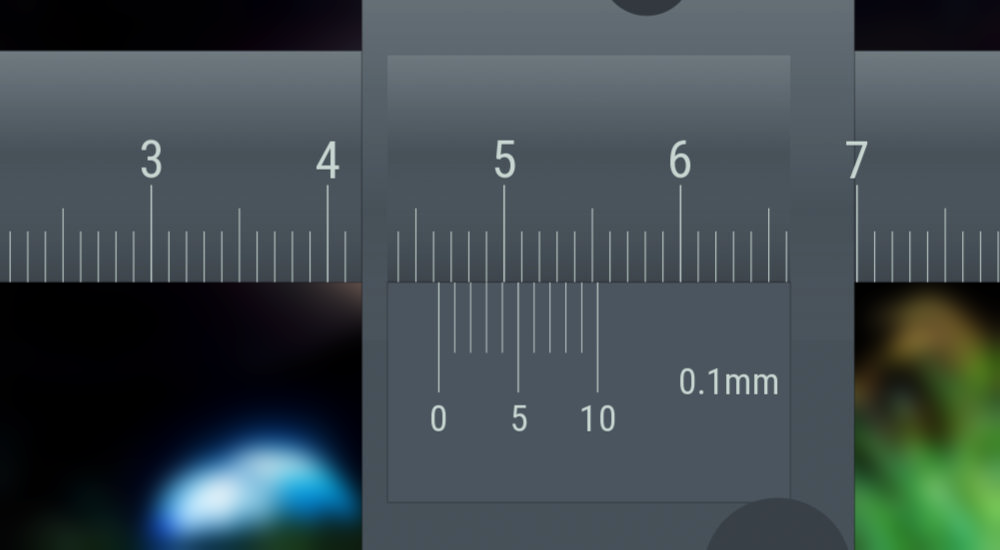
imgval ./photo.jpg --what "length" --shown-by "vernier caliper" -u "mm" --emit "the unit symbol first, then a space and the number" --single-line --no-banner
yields mm 46.3
